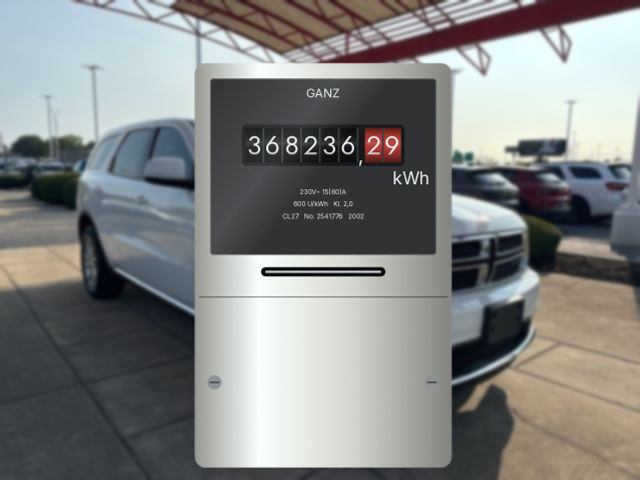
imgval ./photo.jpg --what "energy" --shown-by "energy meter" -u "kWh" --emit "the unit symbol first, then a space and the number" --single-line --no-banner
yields kWh 368236.29
